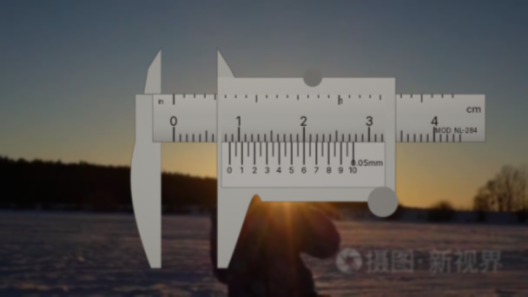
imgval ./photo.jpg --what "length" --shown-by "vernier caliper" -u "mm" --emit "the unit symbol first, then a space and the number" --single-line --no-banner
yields mm 8.6
